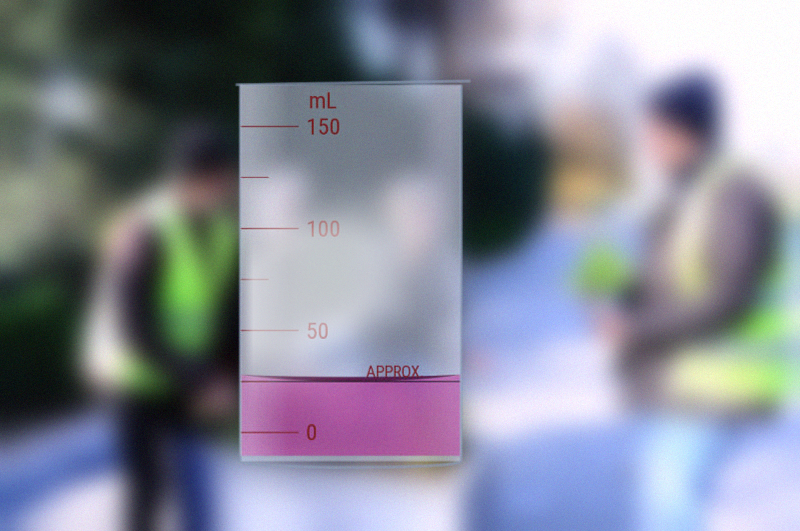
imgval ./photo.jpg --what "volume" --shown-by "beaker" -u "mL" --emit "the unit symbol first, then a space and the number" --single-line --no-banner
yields mL 25
